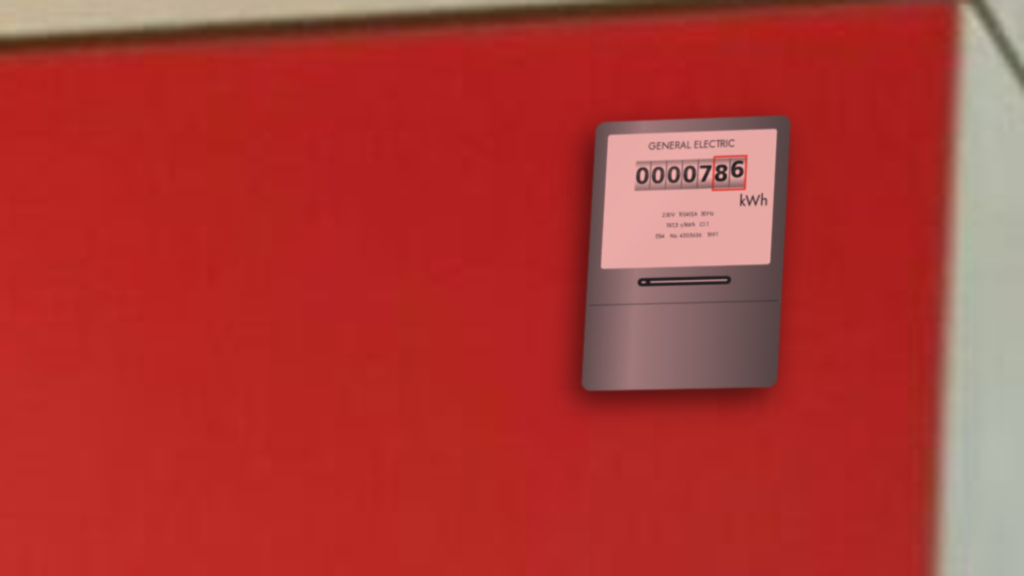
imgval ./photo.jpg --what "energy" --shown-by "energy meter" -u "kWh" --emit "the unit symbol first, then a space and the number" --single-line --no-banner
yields kWh 7.86
